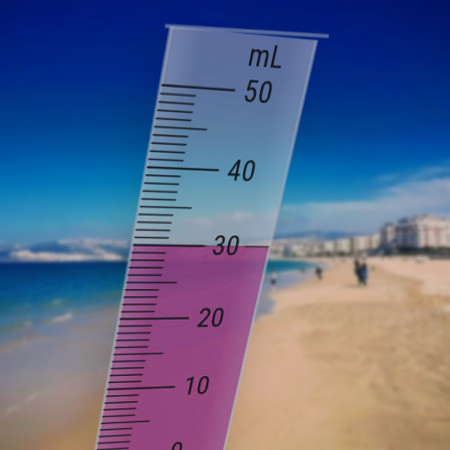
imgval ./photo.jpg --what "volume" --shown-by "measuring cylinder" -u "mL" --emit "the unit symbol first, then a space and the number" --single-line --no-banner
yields mL 30
